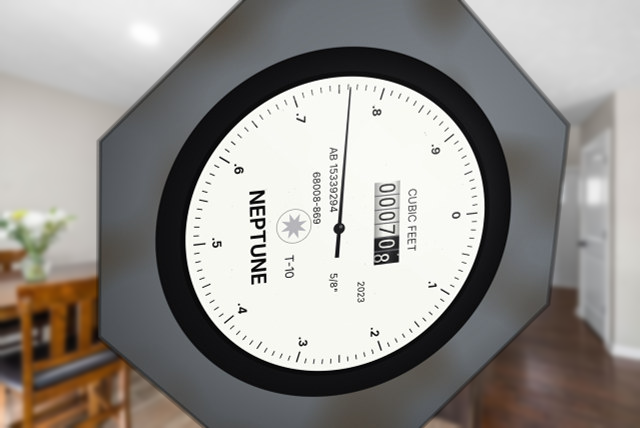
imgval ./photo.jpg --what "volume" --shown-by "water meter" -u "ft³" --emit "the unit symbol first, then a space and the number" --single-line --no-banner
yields ft³ 707.76
